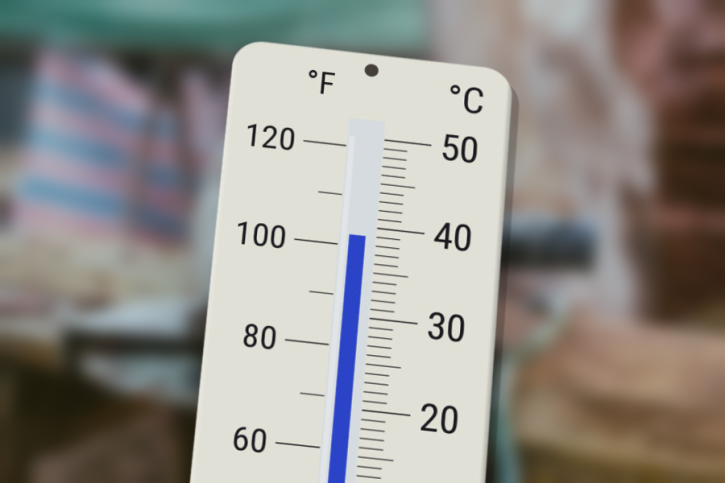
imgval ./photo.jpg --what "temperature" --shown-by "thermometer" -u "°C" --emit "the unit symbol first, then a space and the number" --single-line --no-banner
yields °C 39
